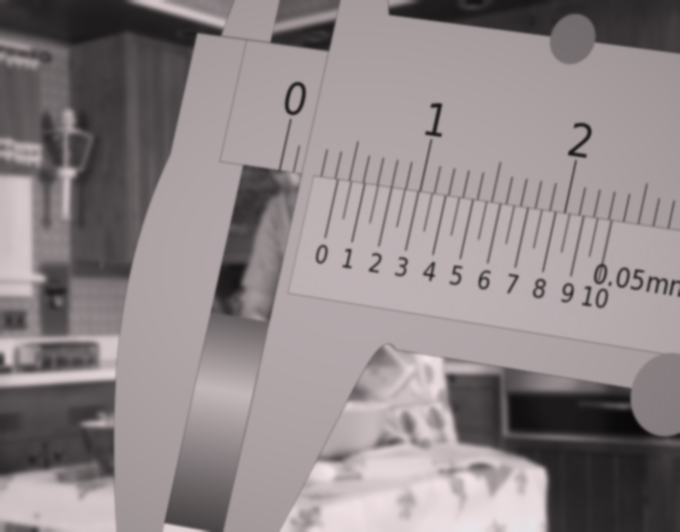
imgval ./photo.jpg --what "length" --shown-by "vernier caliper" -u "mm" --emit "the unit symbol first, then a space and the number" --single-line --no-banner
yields mm 4.2
